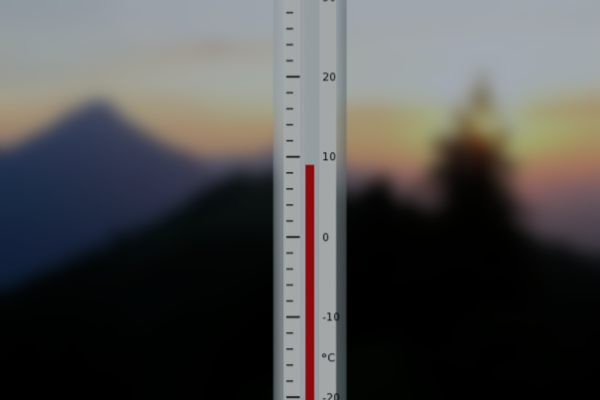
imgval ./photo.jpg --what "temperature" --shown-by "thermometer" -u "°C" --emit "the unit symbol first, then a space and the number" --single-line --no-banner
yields °C 9
